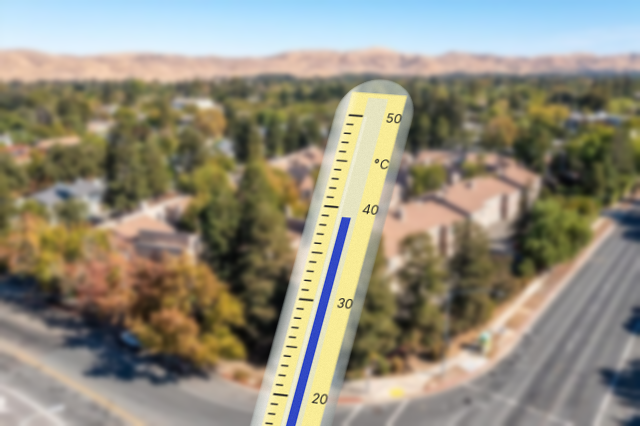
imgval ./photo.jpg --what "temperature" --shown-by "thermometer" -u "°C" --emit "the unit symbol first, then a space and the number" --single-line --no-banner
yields °C 39
